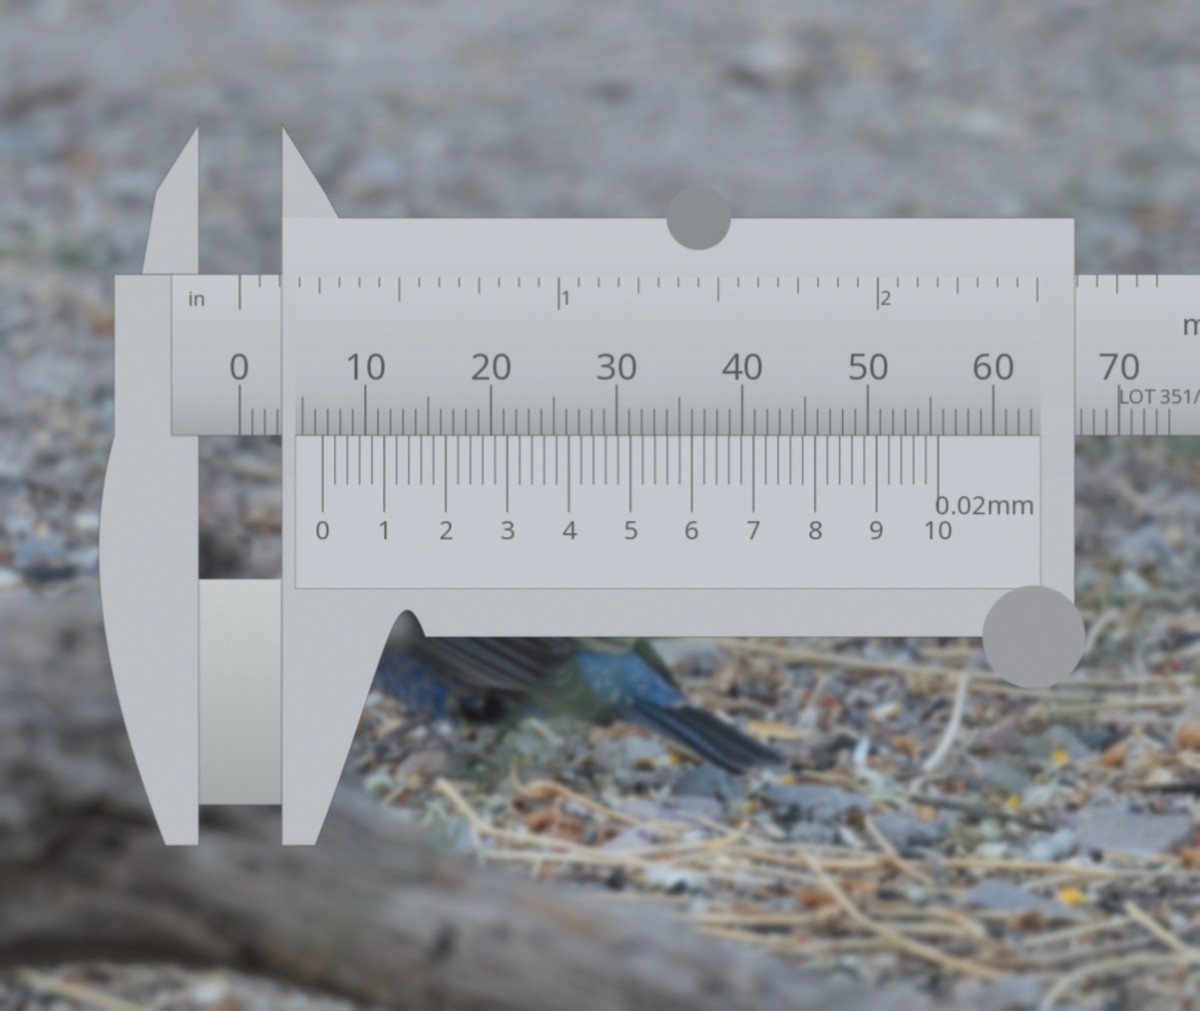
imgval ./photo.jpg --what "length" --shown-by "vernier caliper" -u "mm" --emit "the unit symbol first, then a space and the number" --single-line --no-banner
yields mm 6.6
